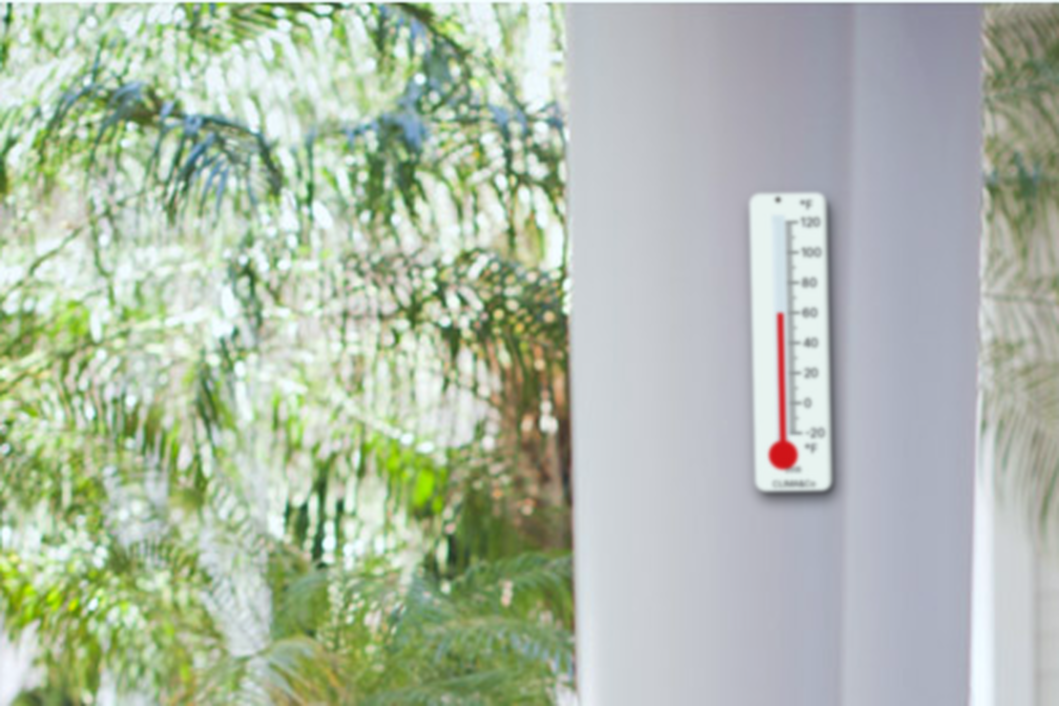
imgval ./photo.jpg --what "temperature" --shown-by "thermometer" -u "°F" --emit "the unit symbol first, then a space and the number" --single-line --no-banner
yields °F 60
